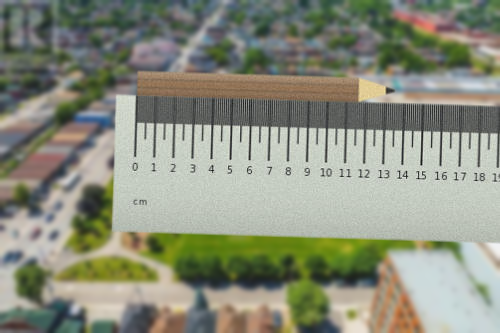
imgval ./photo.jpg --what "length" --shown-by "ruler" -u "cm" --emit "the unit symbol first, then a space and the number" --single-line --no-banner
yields cm 13.5
